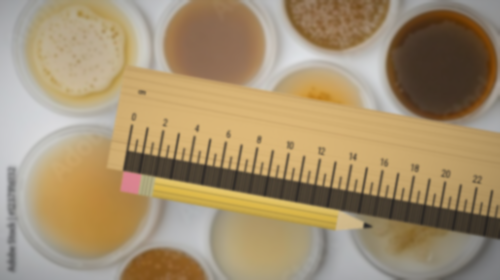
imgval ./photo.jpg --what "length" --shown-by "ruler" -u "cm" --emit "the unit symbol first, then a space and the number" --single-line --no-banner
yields cm 16
